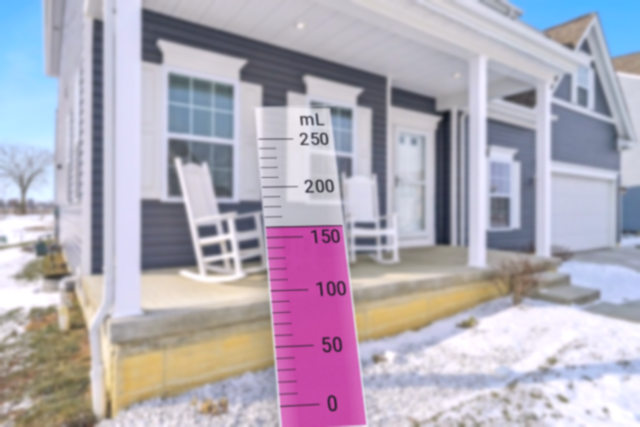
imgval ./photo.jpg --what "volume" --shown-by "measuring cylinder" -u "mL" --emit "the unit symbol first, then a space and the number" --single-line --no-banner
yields mL 160
